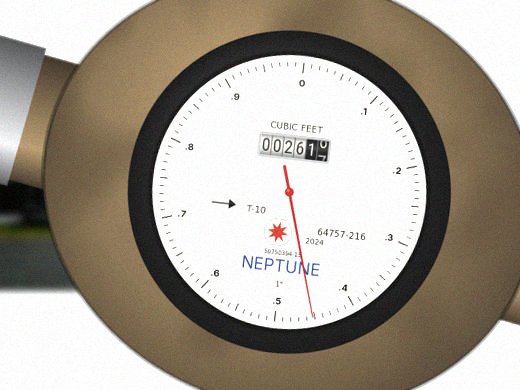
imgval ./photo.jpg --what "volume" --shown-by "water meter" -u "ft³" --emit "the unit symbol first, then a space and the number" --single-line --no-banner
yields ft³ 2616.45
